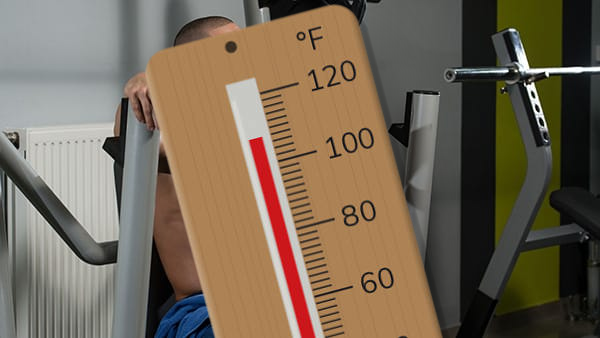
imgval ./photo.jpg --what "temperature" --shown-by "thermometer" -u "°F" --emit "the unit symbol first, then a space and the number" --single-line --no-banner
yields °F 108
